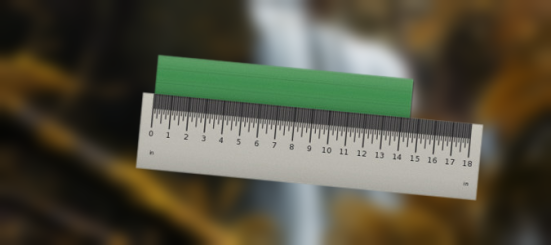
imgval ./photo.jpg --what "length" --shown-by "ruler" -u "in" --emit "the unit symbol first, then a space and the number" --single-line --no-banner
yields in 14.5
